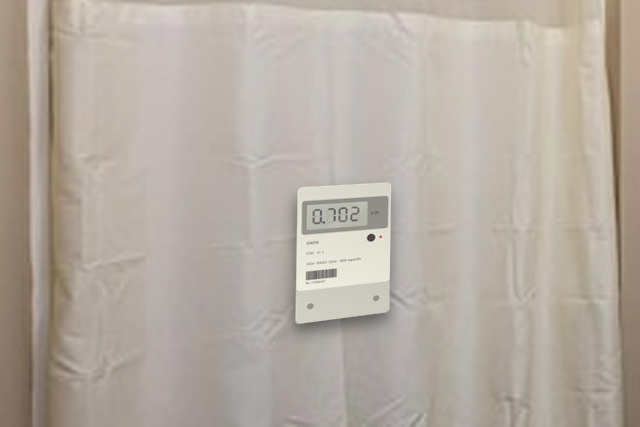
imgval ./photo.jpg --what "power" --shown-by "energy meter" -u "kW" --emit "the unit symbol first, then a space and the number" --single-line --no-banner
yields kW 0.702
